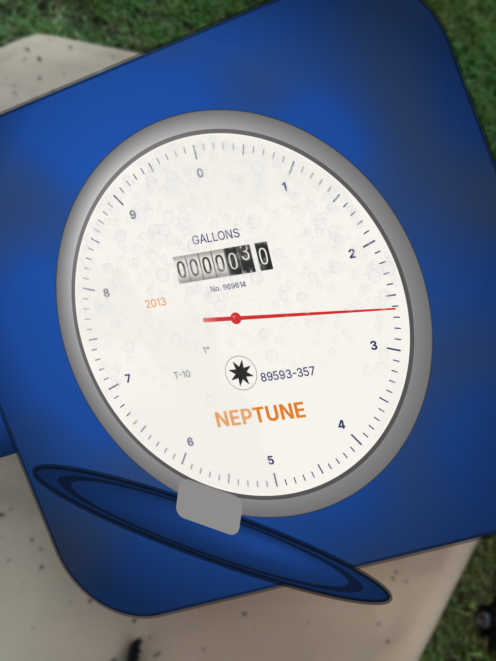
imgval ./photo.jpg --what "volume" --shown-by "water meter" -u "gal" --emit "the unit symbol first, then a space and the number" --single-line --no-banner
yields gal 32.6
